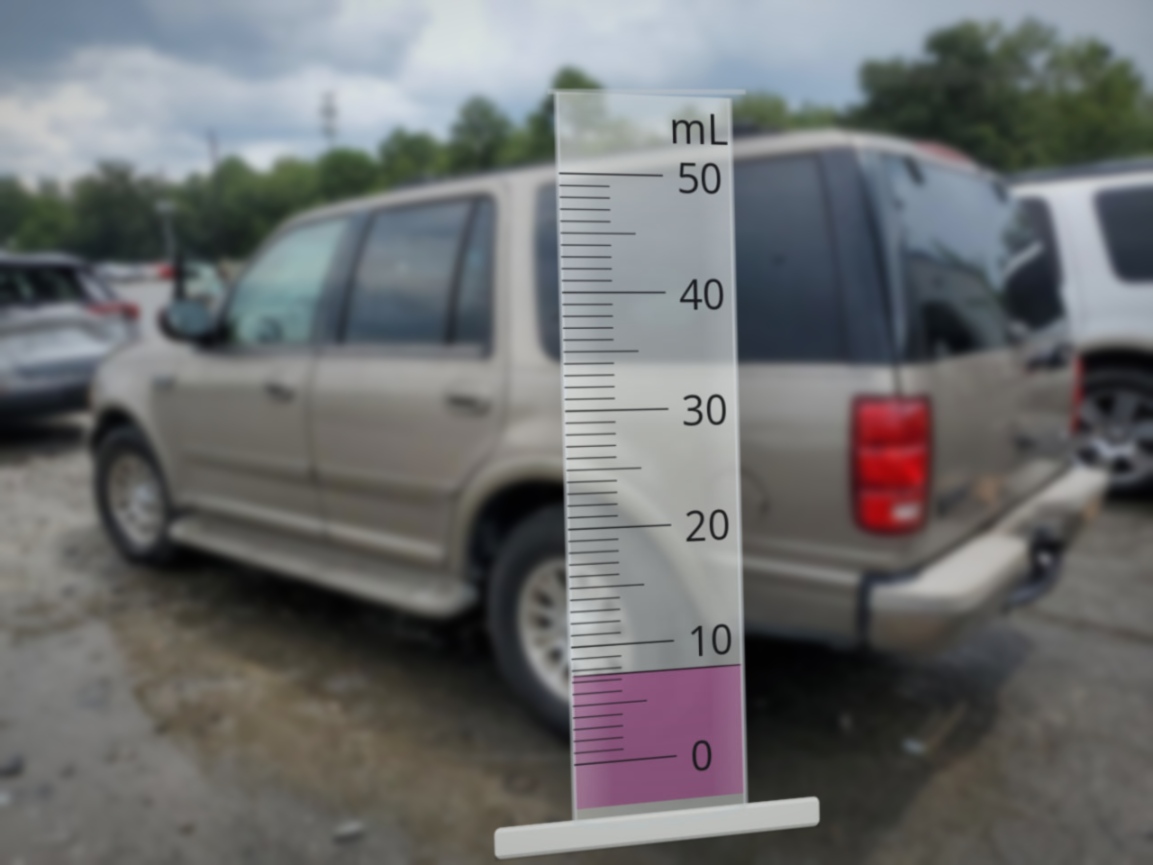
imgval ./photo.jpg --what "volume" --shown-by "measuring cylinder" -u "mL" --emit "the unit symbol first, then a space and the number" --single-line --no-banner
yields mL 7.5
